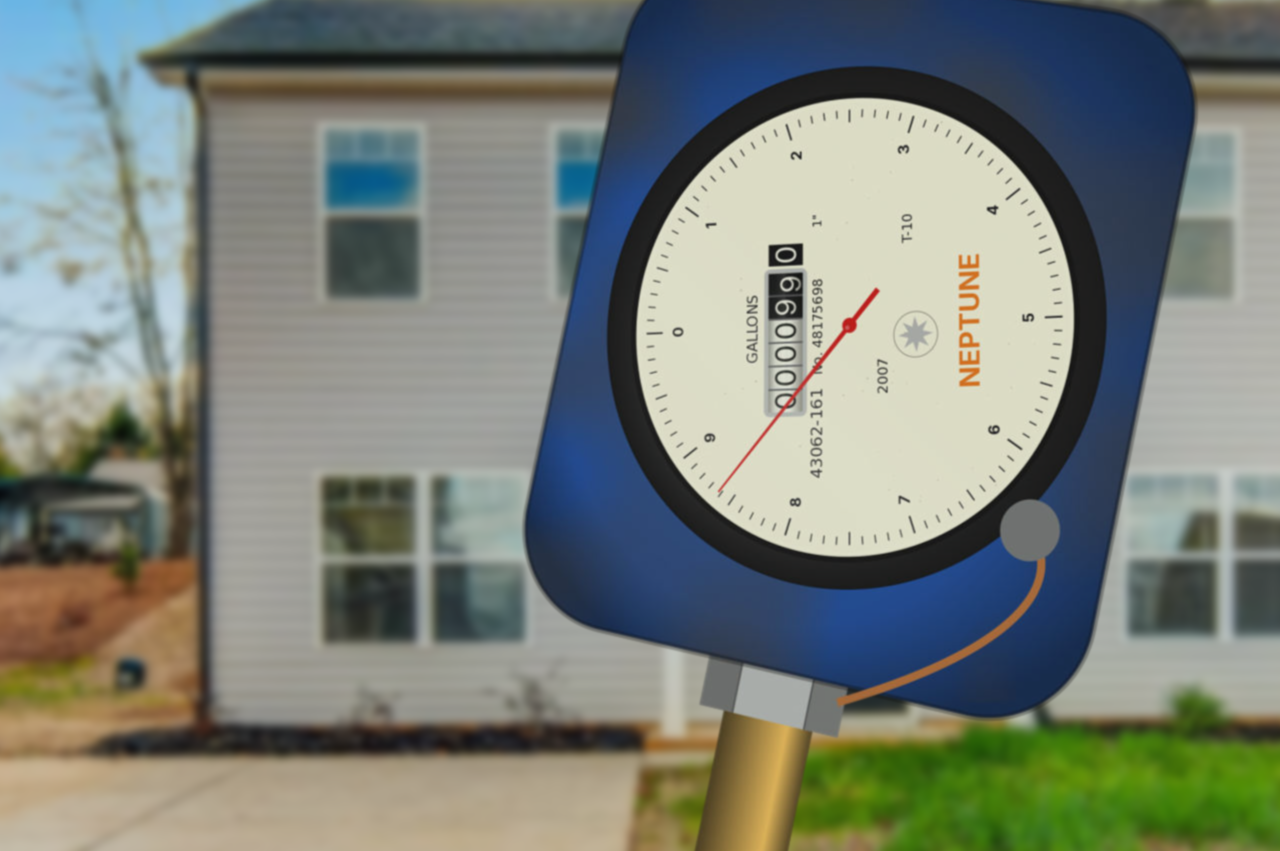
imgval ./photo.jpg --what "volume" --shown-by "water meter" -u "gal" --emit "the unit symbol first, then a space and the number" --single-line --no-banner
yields gal 988.6
